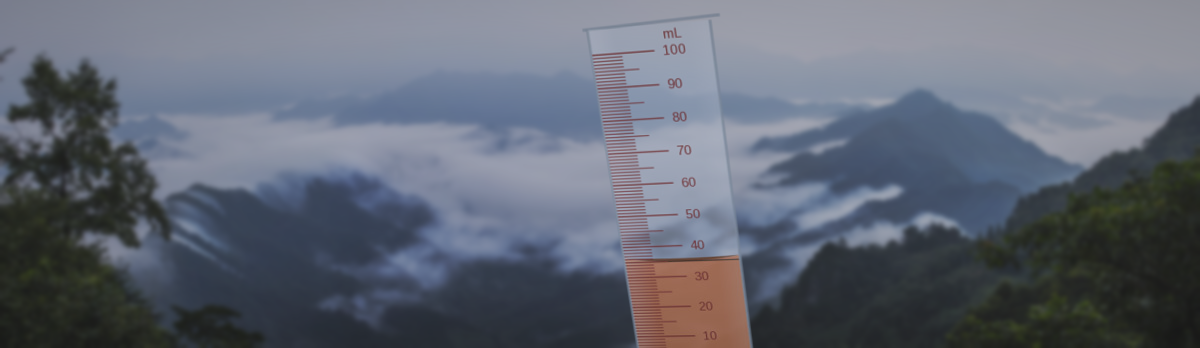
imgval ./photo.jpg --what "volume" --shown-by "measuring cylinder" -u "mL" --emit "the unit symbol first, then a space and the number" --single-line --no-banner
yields mL 35
